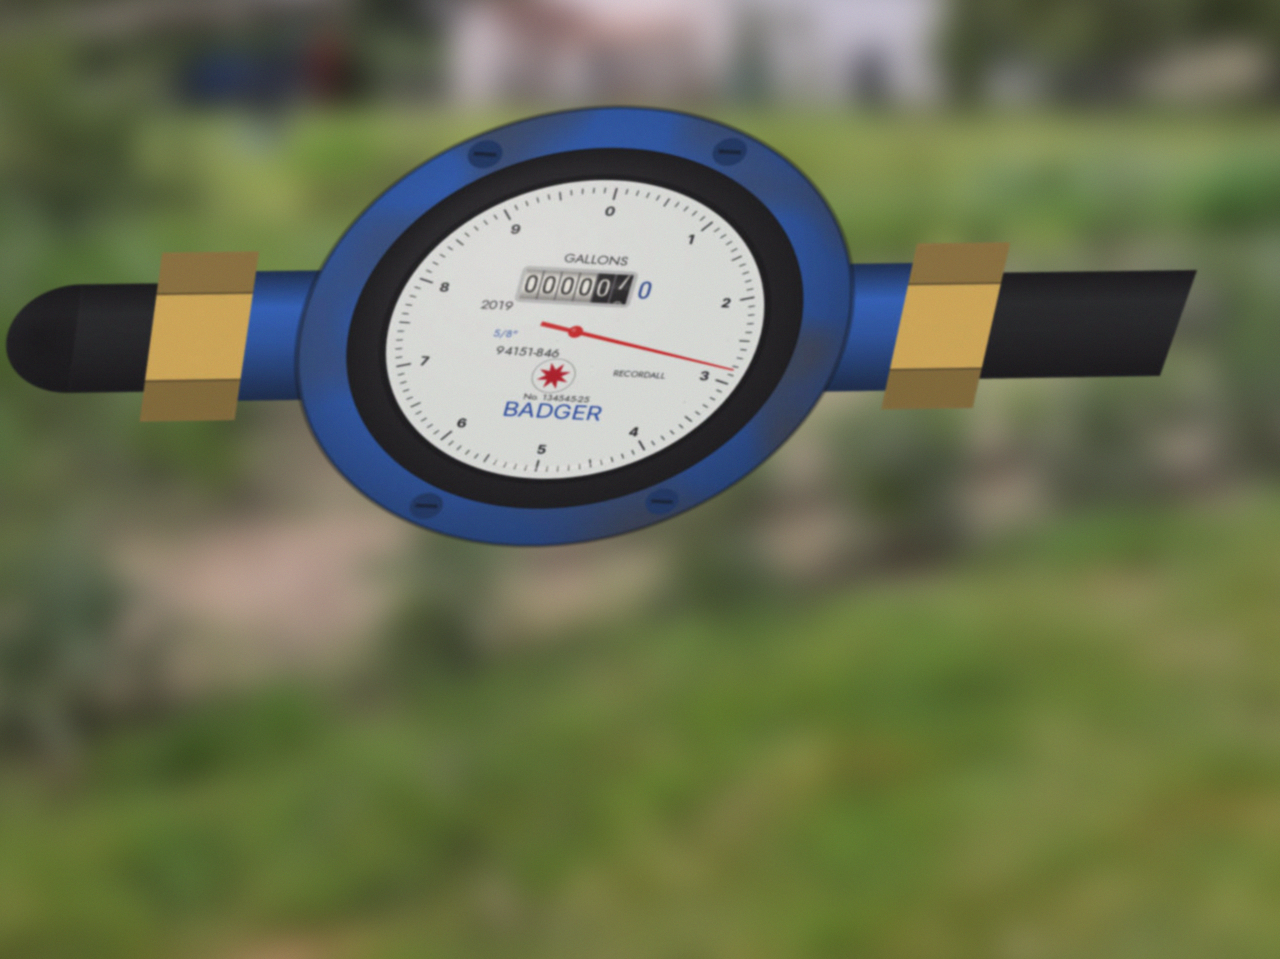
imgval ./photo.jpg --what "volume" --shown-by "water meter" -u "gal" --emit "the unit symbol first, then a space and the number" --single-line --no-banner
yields gal 72.8
